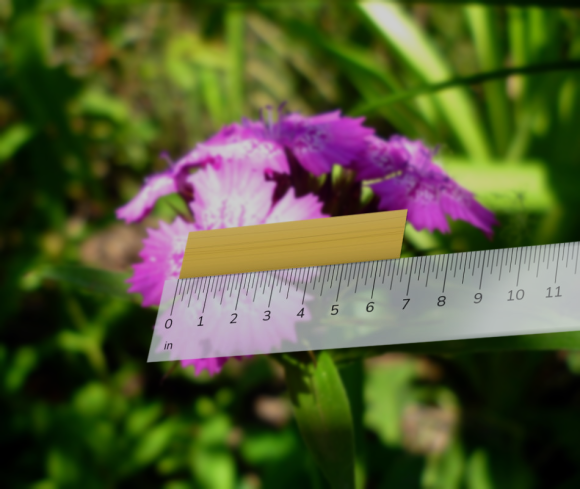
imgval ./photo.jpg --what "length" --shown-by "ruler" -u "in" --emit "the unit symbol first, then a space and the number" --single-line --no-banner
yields in 6.625
